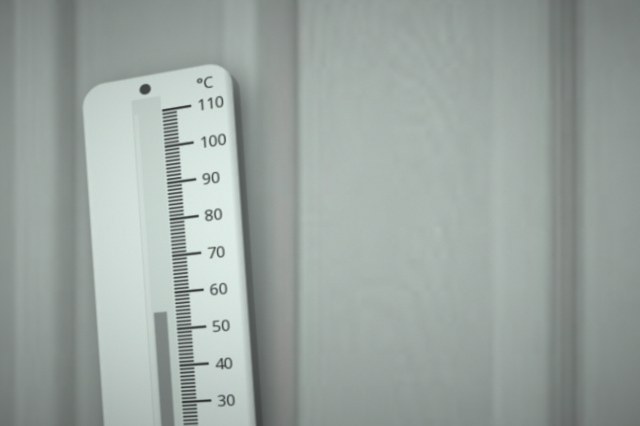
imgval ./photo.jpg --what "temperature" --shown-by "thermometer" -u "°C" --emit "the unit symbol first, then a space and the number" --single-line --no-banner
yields °C 55
